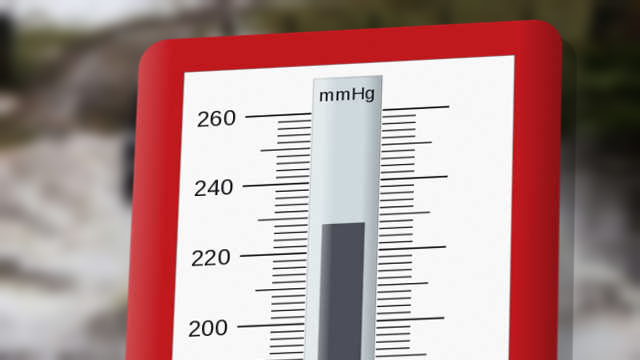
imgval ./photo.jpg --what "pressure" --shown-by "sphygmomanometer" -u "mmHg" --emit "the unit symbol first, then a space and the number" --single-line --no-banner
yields mmHg 228
